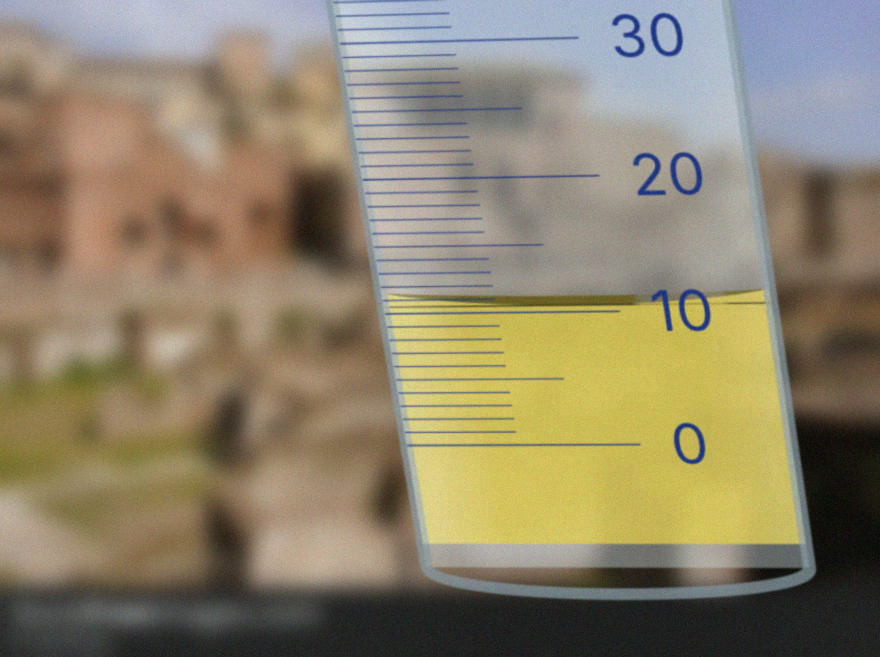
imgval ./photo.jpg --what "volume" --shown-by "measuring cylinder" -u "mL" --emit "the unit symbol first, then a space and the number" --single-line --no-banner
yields mL 10.5
